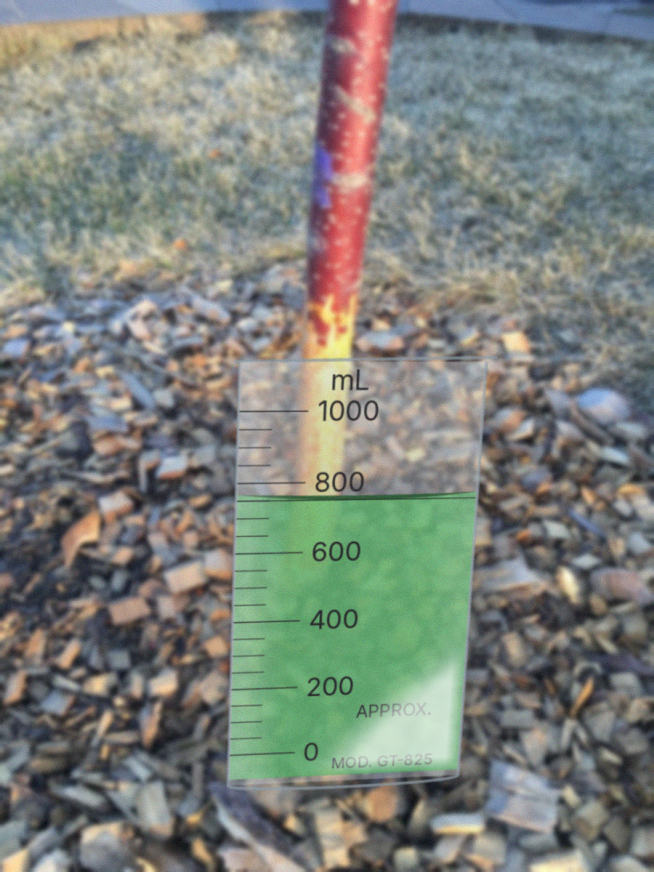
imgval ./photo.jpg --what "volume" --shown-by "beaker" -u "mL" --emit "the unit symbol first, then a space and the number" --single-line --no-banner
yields mL 750
